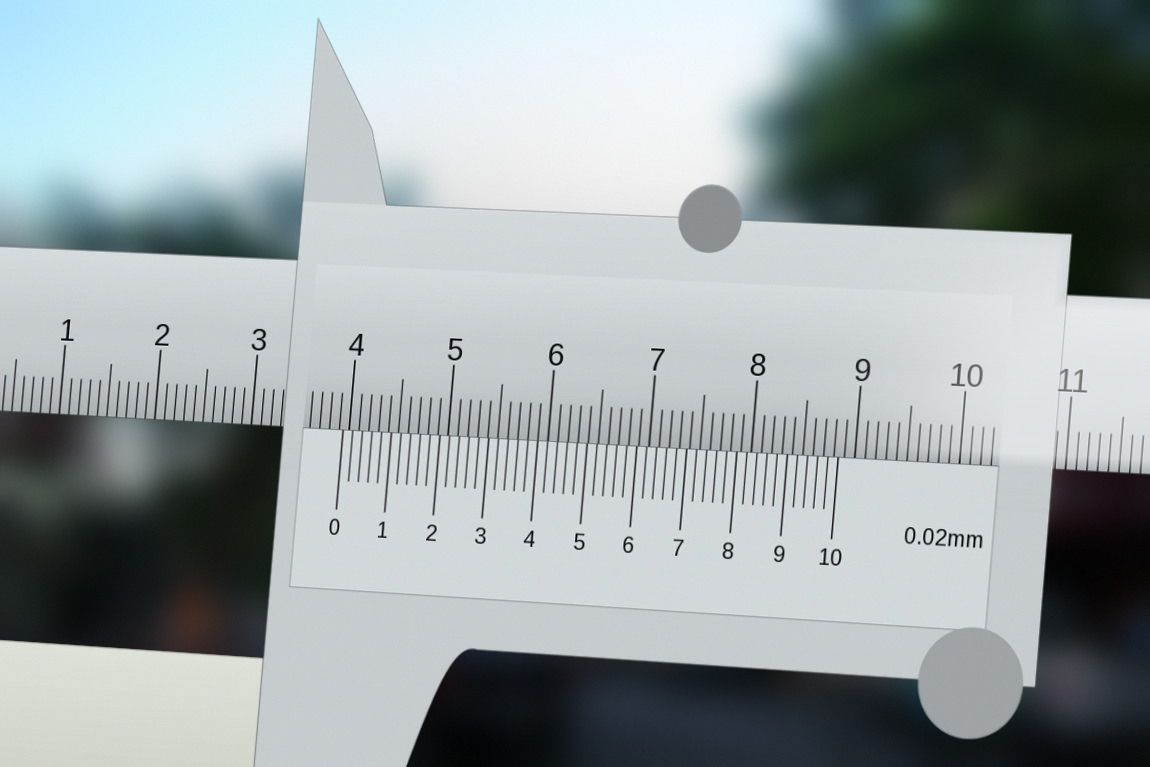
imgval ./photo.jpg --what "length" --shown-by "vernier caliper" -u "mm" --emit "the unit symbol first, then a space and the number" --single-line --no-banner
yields mm 39.4
